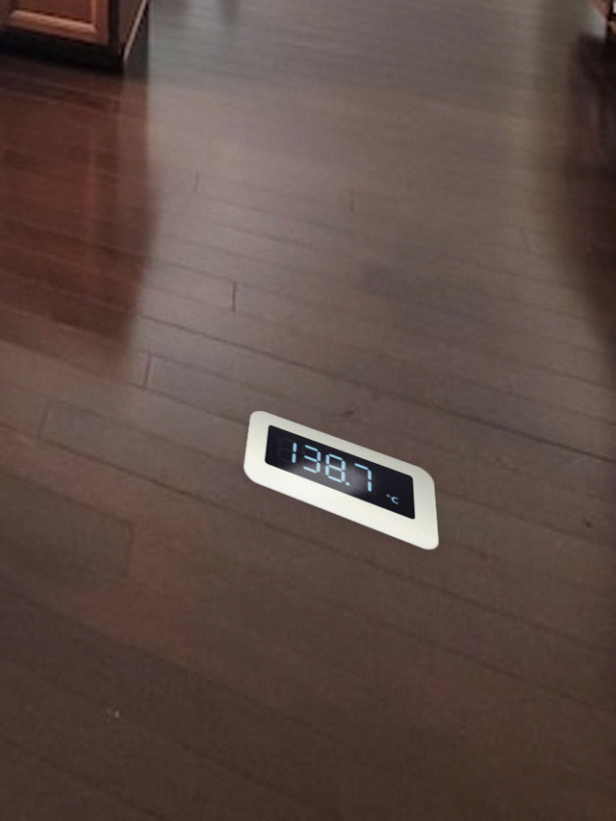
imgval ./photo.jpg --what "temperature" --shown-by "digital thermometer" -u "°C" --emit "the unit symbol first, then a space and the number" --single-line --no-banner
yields °C 138.7
